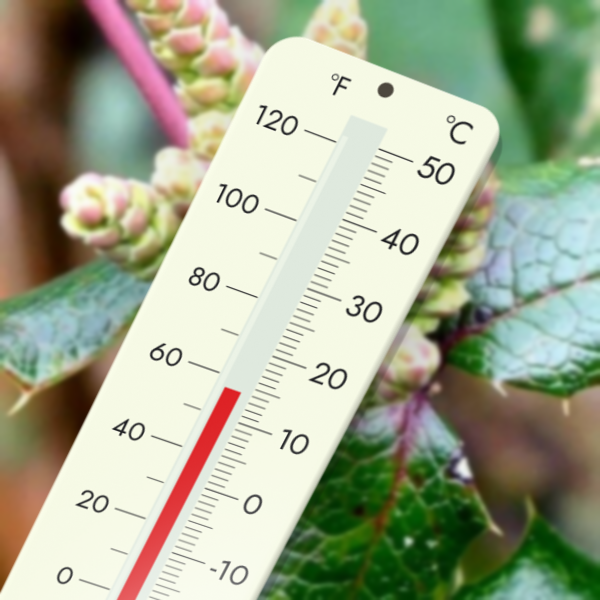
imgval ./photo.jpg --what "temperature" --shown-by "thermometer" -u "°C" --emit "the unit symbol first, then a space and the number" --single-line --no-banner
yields °C 14
